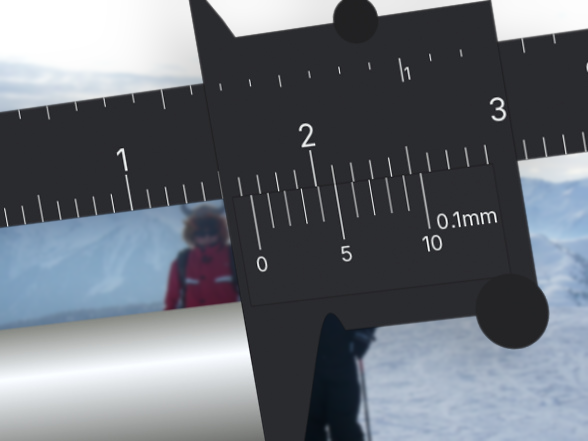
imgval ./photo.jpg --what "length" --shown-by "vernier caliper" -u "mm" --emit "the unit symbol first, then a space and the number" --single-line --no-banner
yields mm 16.5
